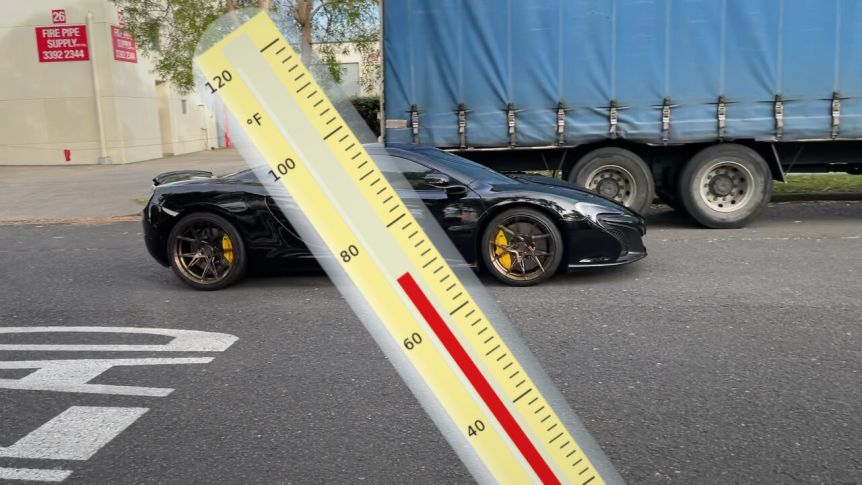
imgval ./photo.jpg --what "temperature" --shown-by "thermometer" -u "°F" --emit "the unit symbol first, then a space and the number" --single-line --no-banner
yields °F 71
